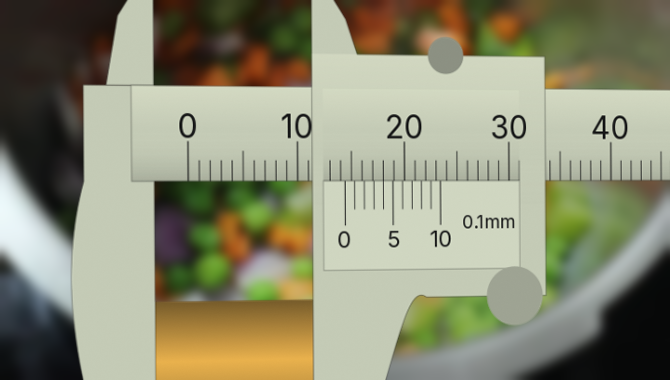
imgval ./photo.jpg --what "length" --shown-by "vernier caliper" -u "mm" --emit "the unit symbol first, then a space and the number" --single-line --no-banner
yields mm 14.4
